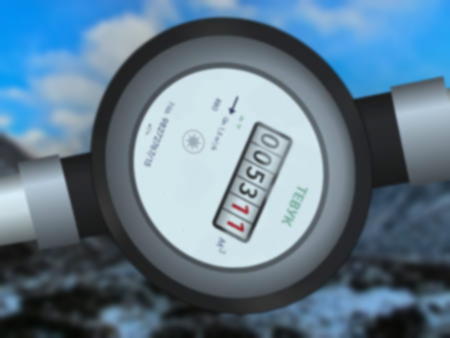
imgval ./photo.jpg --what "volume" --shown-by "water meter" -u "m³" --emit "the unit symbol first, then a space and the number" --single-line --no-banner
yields m³ 53.11
